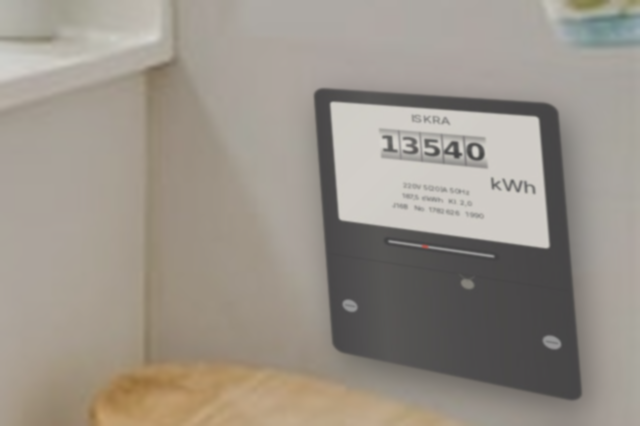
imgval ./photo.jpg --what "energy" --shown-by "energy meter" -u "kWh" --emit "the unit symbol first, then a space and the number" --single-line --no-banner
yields kWh 13540
